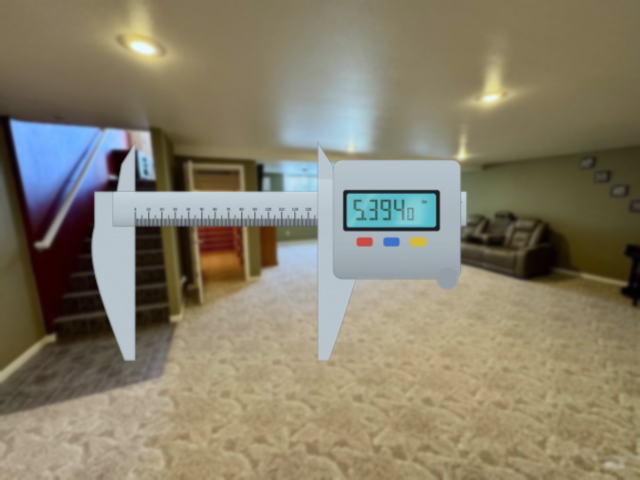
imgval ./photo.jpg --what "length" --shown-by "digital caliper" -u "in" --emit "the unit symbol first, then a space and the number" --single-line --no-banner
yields in 5.3940
